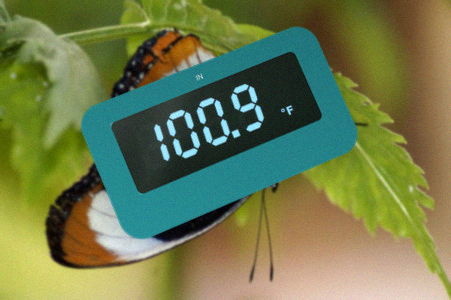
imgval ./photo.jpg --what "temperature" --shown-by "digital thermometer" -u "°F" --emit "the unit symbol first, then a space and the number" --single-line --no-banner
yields °F 100.9
